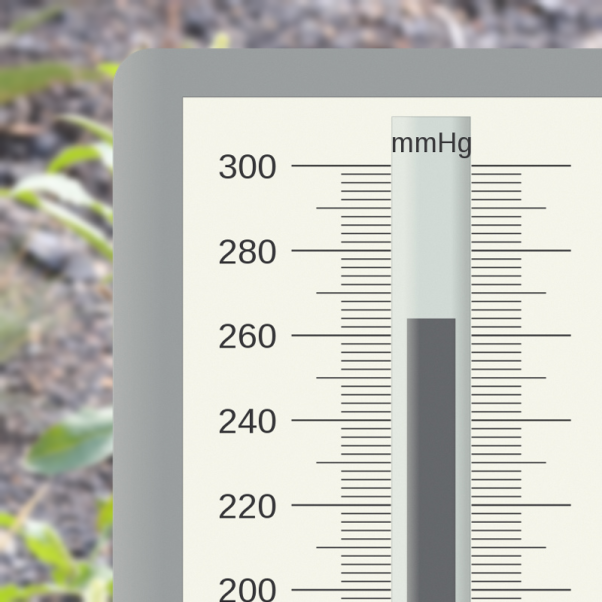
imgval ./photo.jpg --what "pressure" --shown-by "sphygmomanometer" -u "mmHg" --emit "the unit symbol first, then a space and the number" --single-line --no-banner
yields mmHg 264
